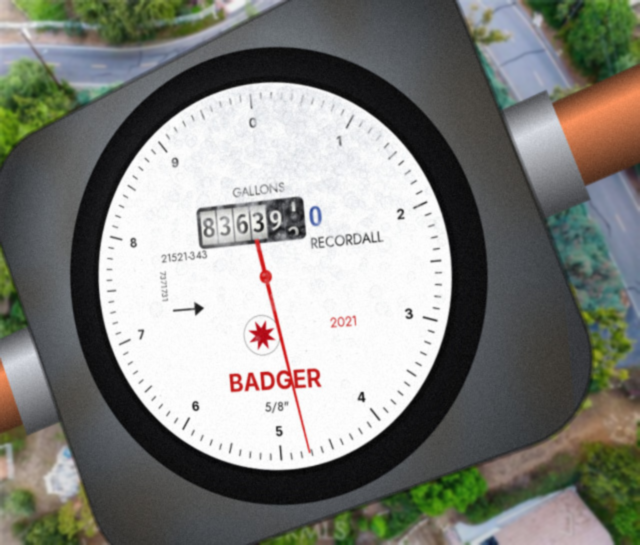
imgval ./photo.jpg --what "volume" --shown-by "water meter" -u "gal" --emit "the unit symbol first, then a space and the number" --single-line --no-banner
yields gal 8363914.7
